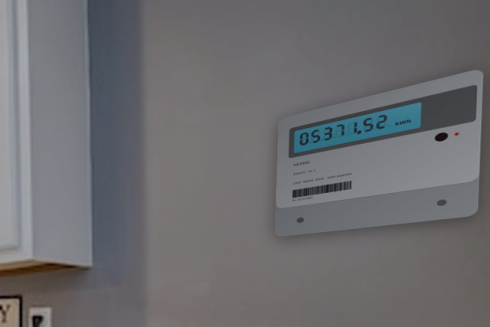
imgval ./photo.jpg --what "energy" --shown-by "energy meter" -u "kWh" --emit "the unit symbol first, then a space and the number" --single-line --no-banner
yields kWh 5371.52
